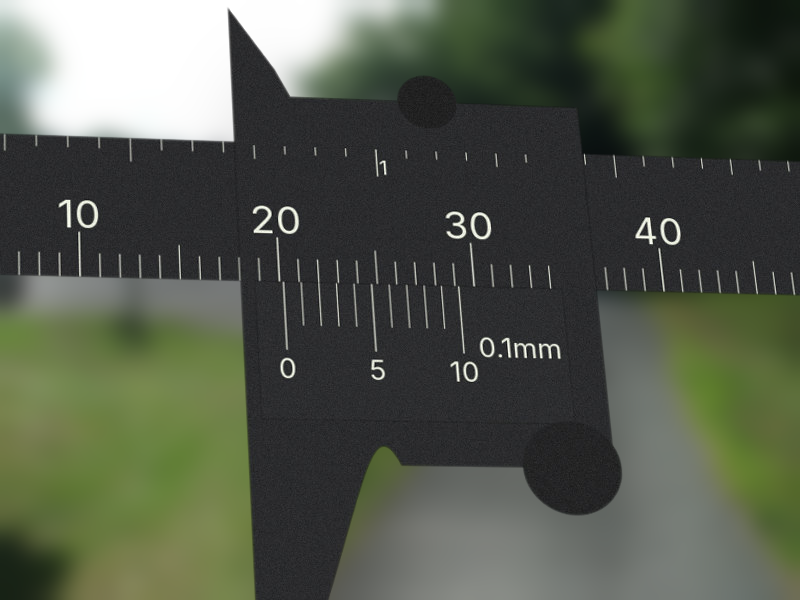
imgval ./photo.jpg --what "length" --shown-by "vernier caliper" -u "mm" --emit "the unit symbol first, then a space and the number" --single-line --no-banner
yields mm 20.2
